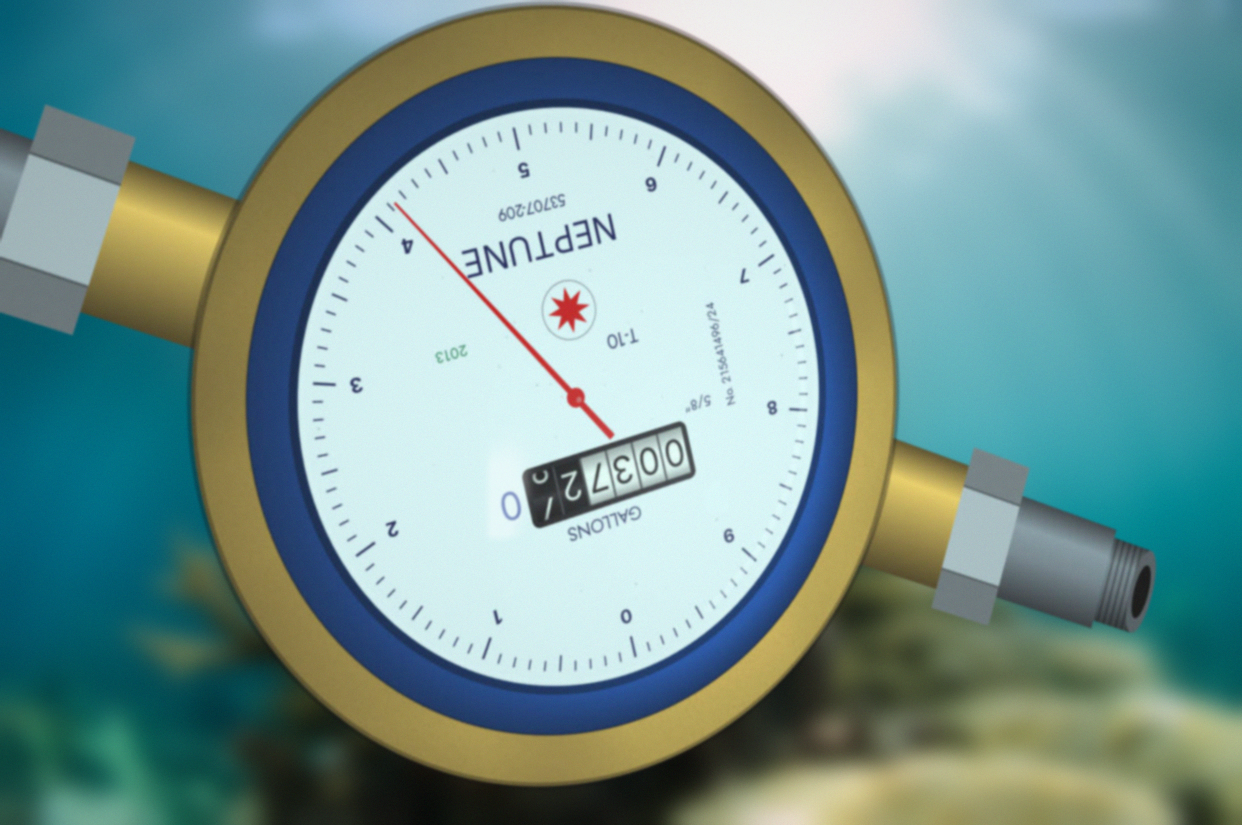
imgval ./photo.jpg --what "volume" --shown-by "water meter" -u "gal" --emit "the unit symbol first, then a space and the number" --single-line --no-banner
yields gal 37274.1
